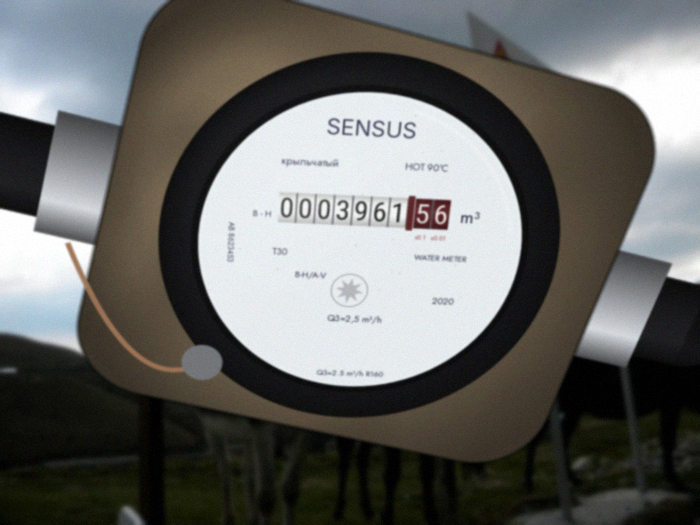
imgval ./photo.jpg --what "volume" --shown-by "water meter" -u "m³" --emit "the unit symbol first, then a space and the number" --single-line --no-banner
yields m³ 3961.56
